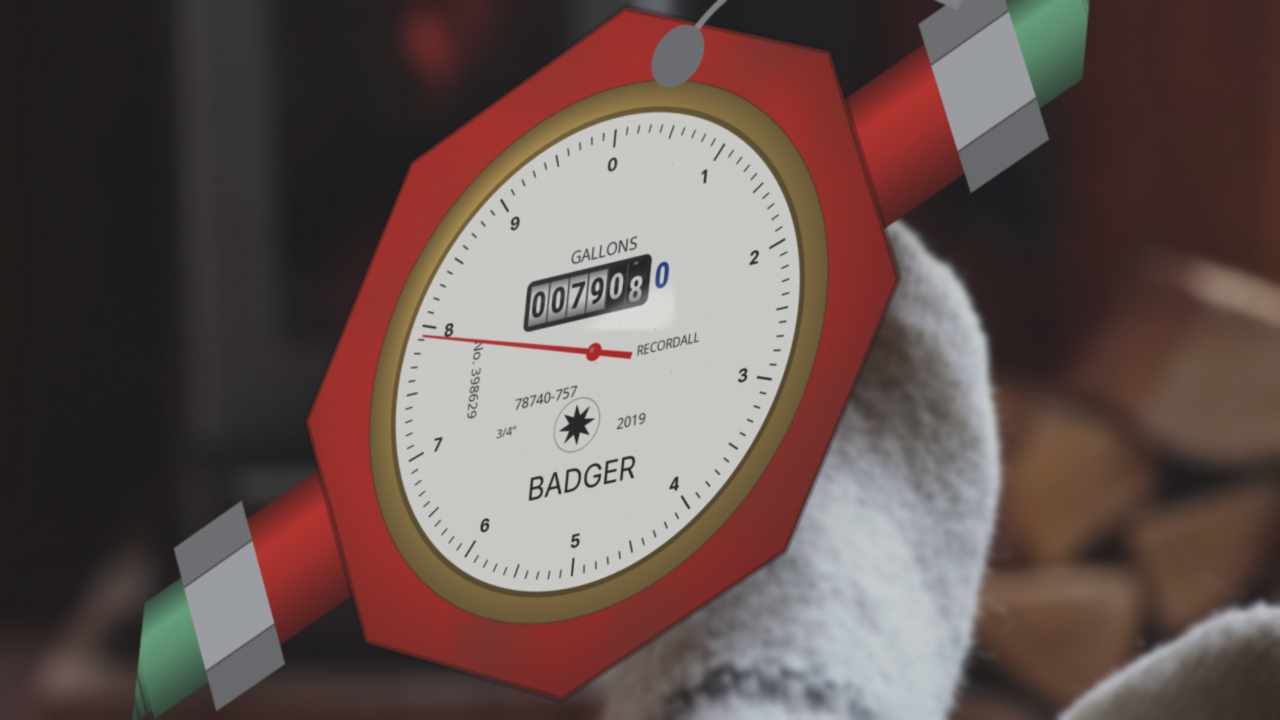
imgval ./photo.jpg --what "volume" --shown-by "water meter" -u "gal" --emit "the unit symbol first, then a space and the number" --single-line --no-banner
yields gal 79077.9
